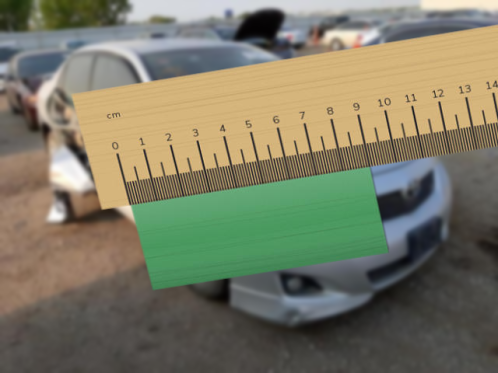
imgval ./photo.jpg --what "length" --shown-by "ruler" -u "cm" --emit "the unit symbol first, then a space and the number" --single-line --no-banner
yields cm 9
